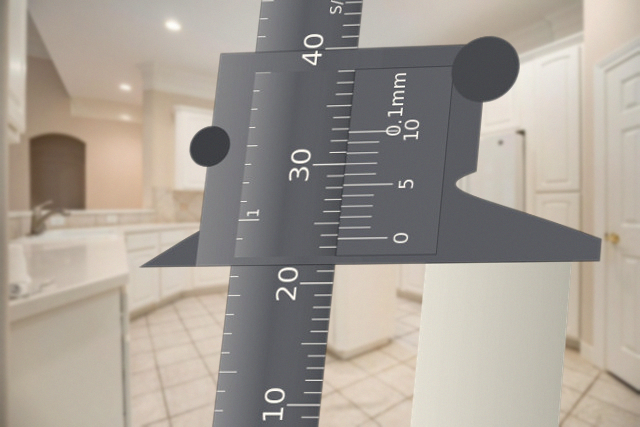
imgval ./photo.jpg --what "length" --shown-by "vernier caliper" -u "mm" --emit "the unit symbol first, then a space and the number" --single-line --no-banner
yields mm 23.7
